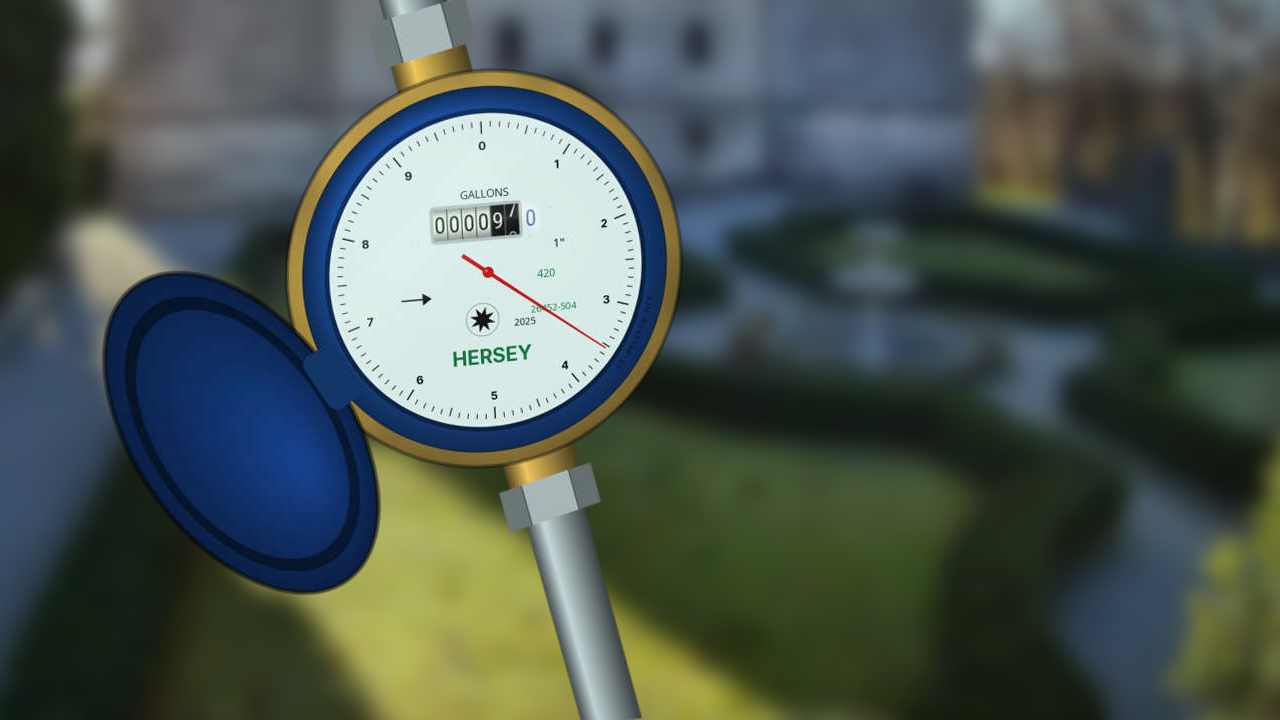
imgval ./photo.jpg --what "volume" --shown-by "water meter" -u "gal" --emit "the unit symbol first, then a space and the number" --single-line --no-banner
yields gal 973.5
